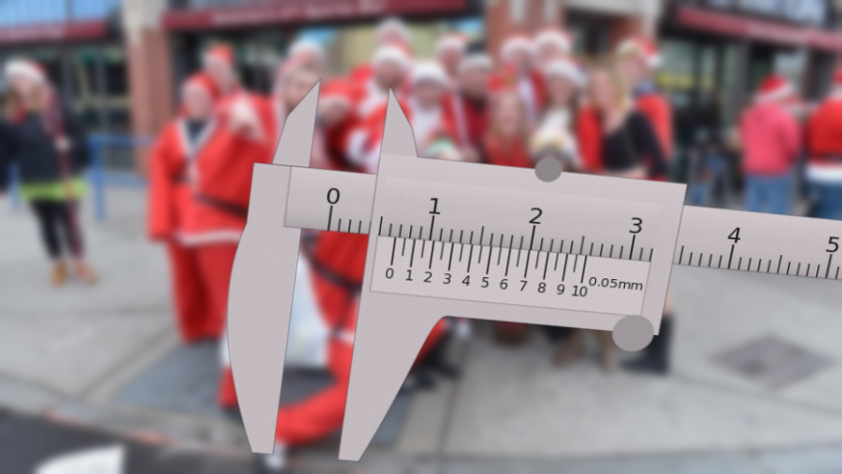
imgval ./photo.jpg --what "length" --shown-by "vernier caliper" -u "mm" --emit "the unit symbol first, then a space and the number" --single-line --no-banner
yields mm 6.6
